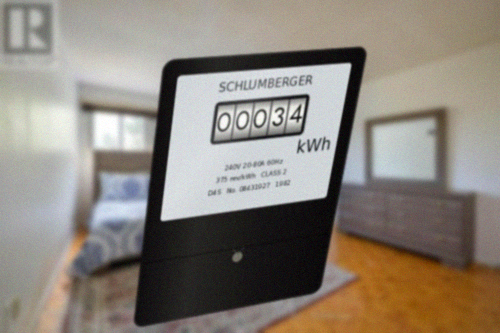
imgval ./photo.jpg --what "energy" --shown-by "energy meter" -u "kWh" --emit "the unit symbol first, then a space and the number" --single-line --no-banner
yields kWh 34
